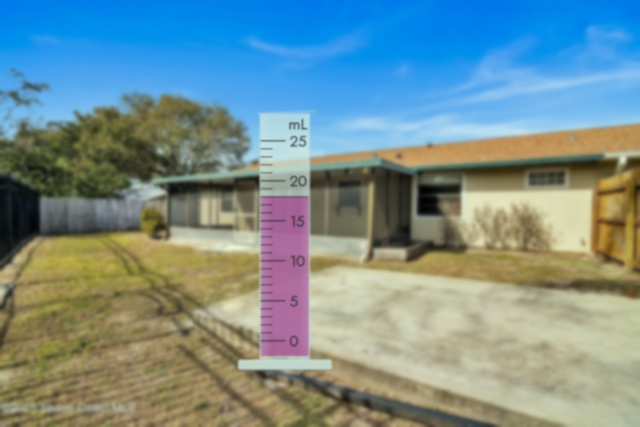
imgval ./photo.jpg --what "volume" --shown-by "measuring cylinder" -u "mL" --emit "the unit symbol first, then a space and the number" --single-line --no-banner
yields mL 18
